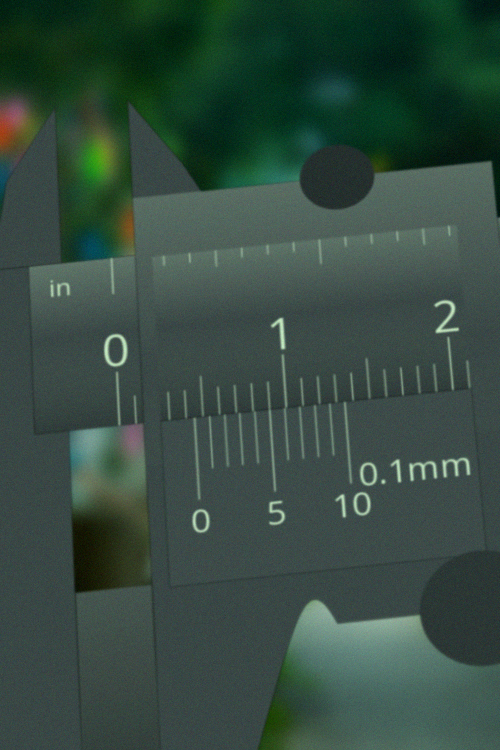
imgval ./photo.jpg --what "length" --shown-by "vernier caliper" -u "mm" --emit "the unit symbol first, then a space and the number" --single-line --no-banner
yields mm 4.5
